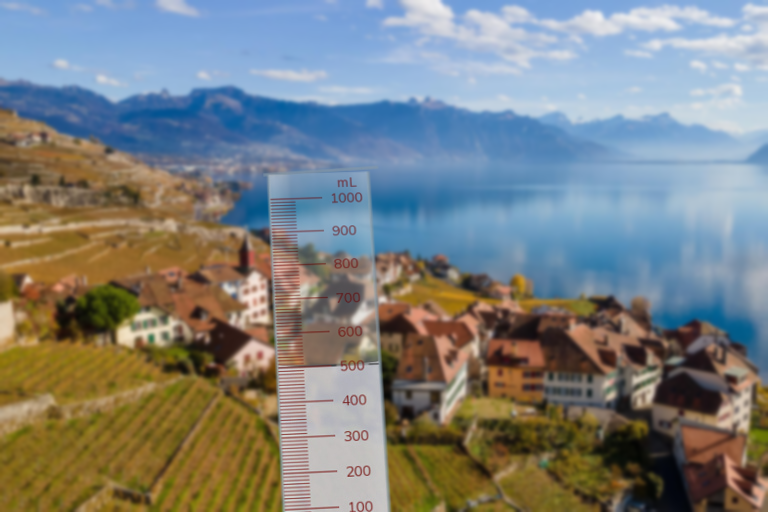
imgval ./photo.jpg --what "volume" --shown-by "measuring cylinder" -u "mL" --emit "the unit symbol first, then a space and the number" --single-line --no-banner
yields mL 500
